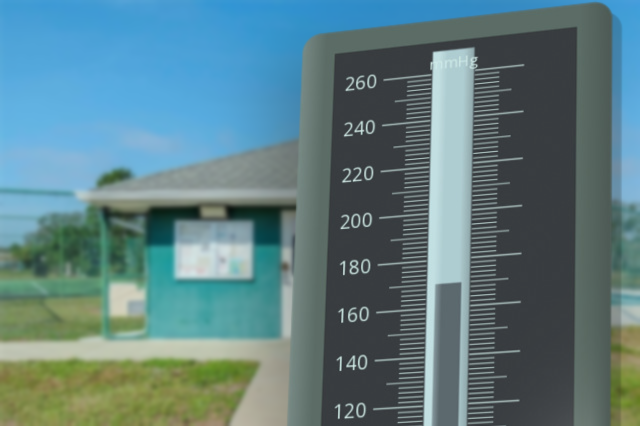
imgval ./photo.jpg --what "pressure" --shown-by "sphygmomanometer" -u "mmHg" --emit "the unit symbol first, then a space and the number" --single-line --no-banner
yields mmHg 170
